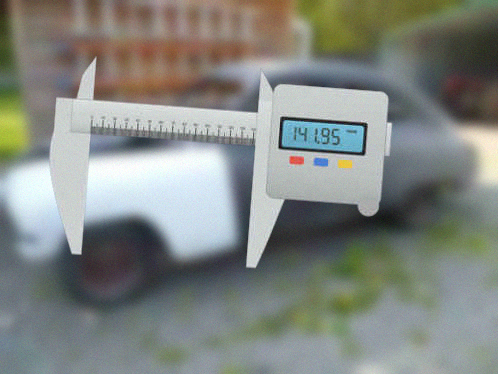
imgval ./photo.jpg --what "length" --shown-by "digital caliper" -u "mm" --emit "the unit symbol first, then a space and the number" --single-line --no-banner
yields mm 141.95
